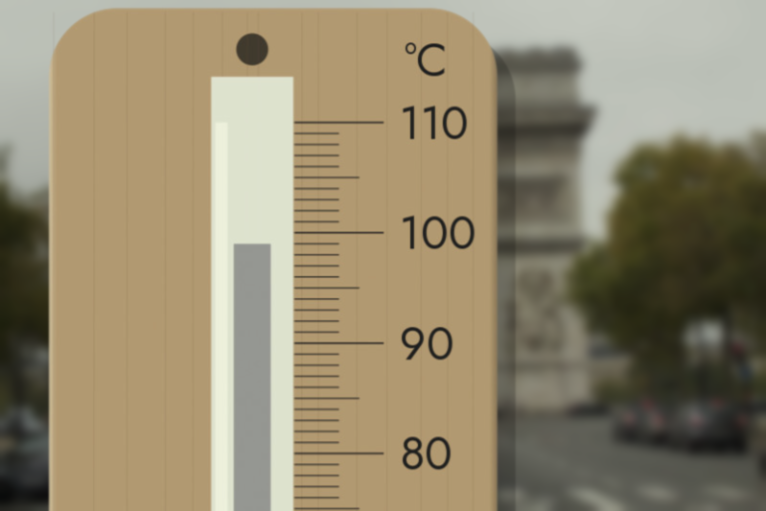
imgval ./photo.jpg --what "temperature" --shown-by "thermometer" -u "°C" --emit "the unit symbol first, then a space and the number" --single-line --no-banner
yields °C 99
